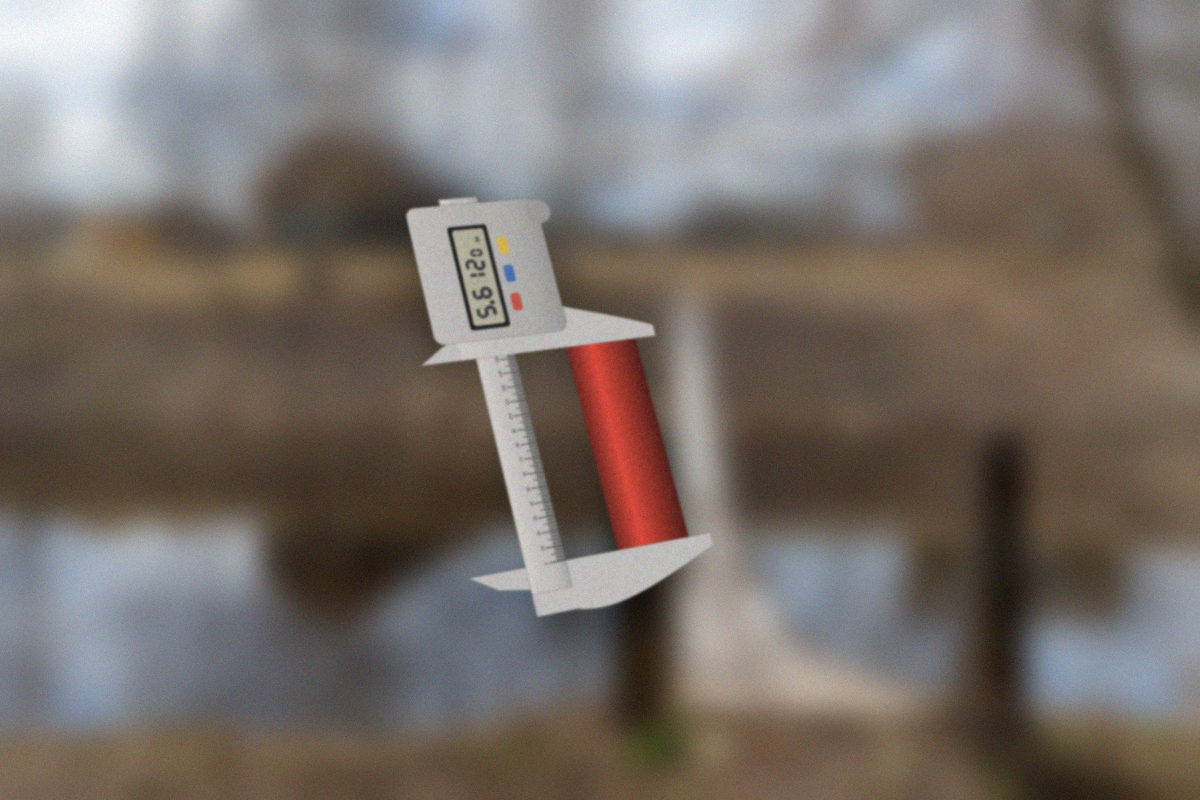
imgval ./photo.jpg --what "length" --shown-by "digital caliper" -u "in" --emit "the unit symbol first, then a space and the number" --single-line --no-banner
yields in 5.6120
